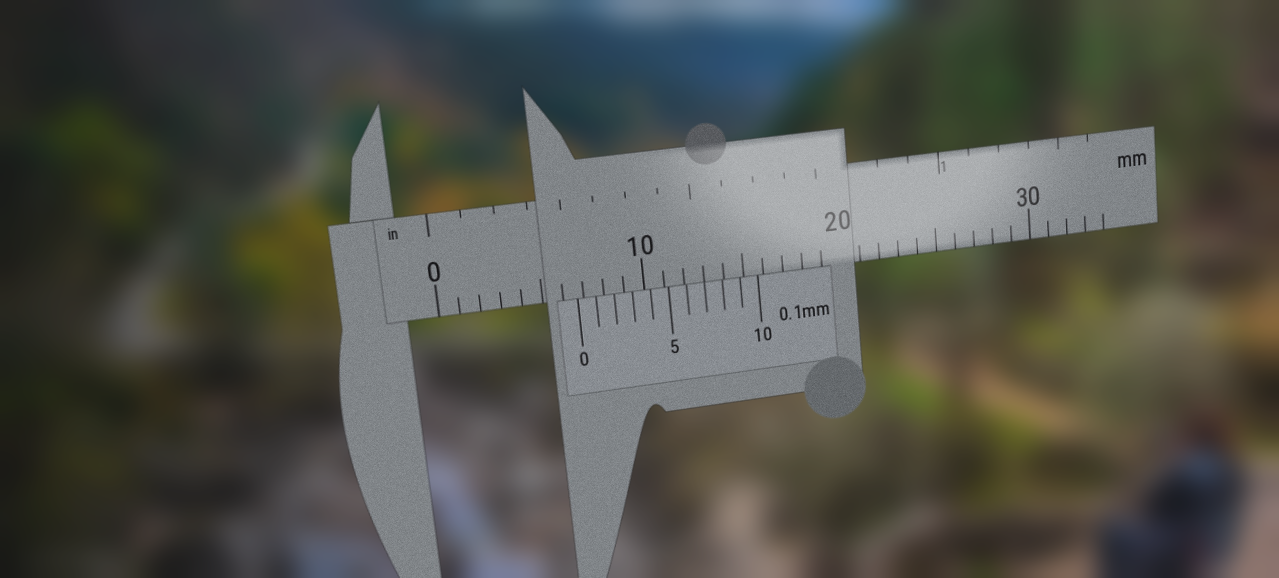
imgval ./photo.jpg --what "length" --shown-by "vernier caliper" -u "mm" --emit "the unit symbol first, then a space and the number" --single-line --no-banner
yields mm 6.7
